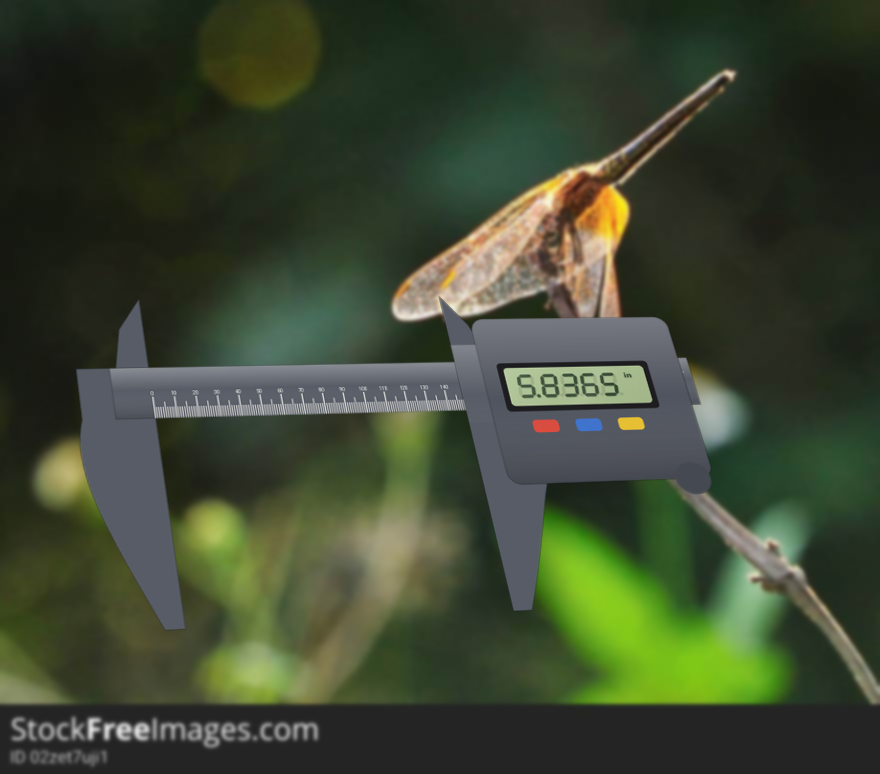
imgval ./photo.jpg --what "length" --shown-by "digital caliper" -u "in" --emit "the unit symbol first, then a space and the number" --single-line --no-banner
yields in 5.8365
